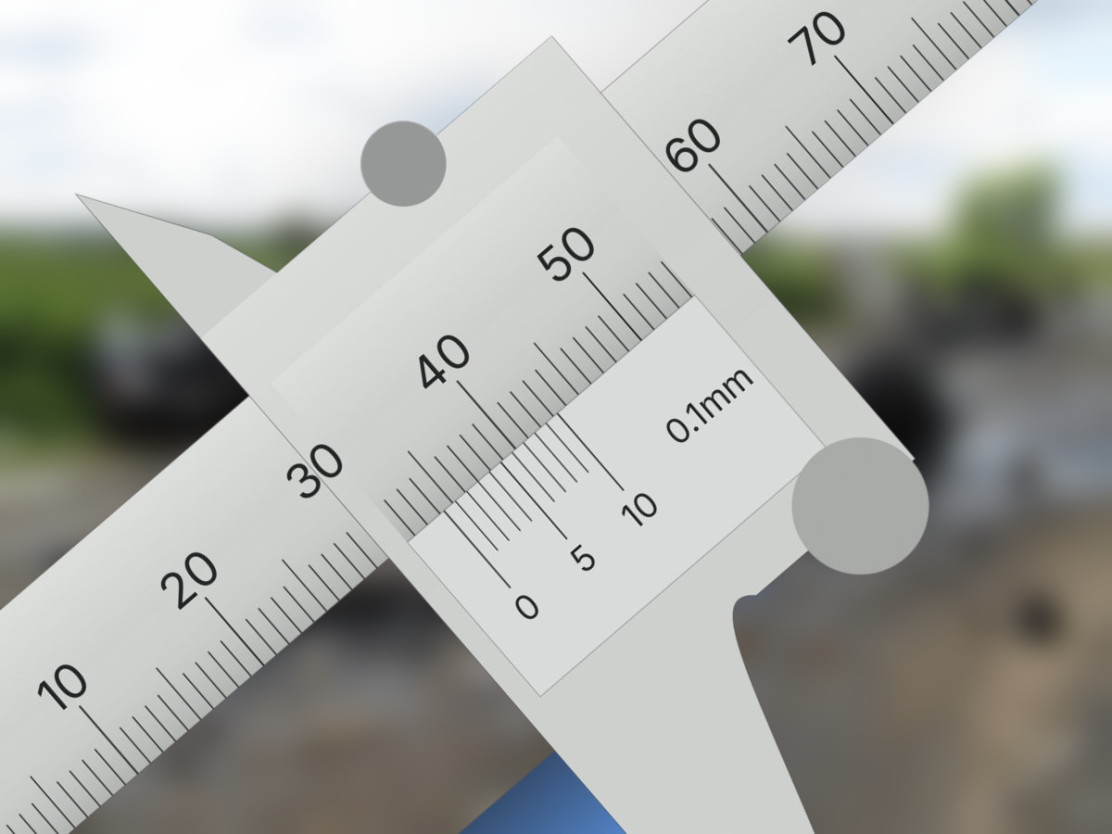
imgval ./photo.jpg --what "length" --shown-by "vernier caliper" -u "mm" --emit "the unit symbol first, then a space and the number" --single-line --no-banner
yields mm 34.3
